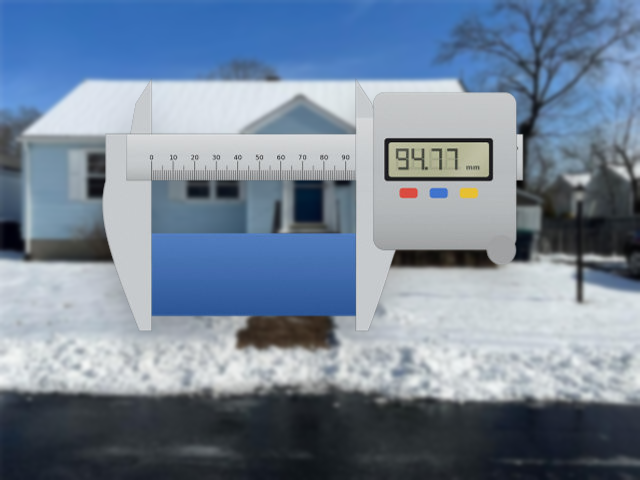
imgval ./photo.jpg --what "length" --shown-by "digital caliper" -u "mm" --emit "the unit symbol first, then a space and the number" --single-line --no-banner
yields mm 94.77
